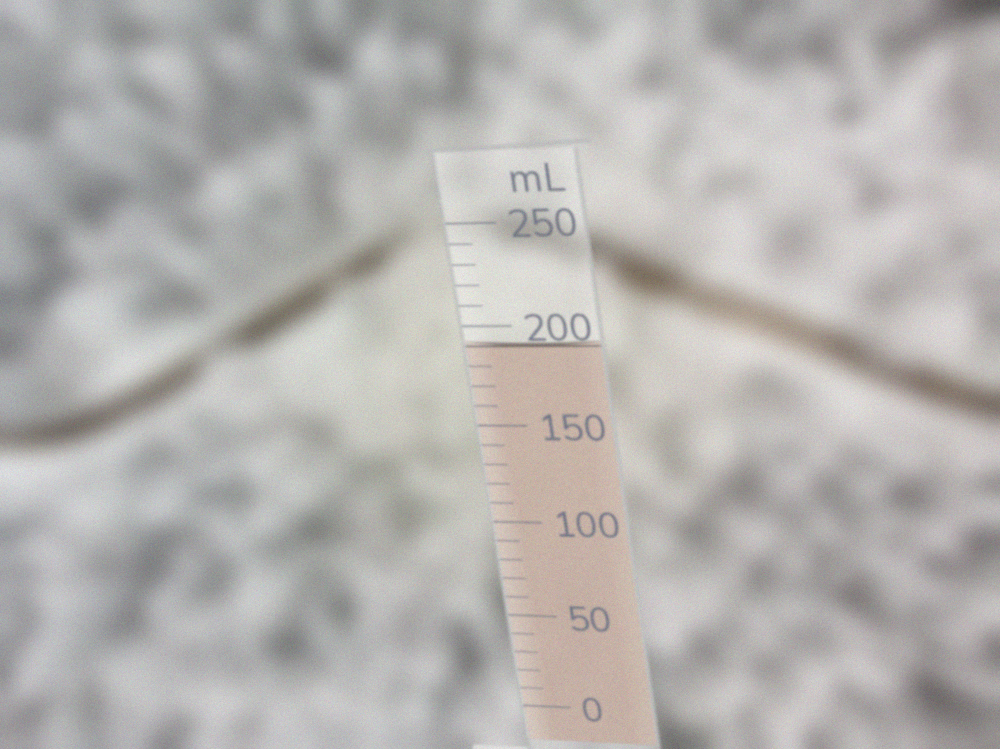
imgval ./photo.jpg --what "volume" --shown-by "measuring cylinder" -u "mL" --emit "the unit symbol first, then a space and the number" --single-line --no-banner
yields mL 190
